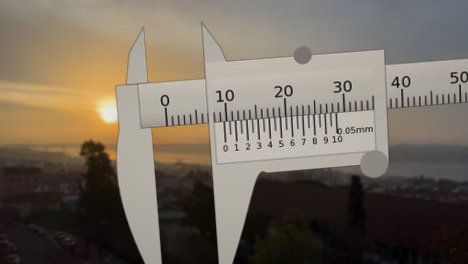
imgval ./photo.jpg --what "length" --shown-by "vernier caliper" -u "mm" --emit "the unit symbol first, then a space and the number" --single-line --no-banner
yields mm 9.6
